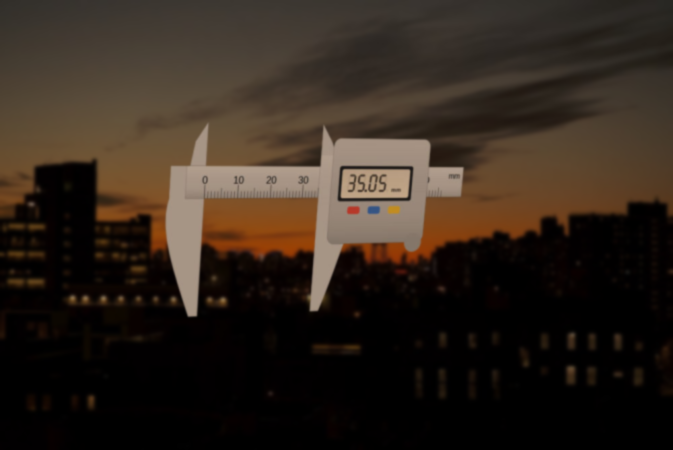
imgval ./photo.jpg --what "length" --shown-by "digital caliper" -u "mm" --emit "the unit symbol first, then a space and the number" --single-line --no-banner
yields mm 35.05
